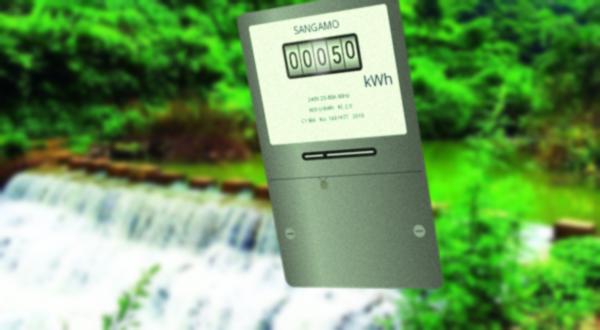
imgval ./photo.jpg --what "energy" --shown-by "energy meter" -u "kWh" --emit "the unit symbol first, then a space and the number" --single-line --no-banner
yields kWh 50
